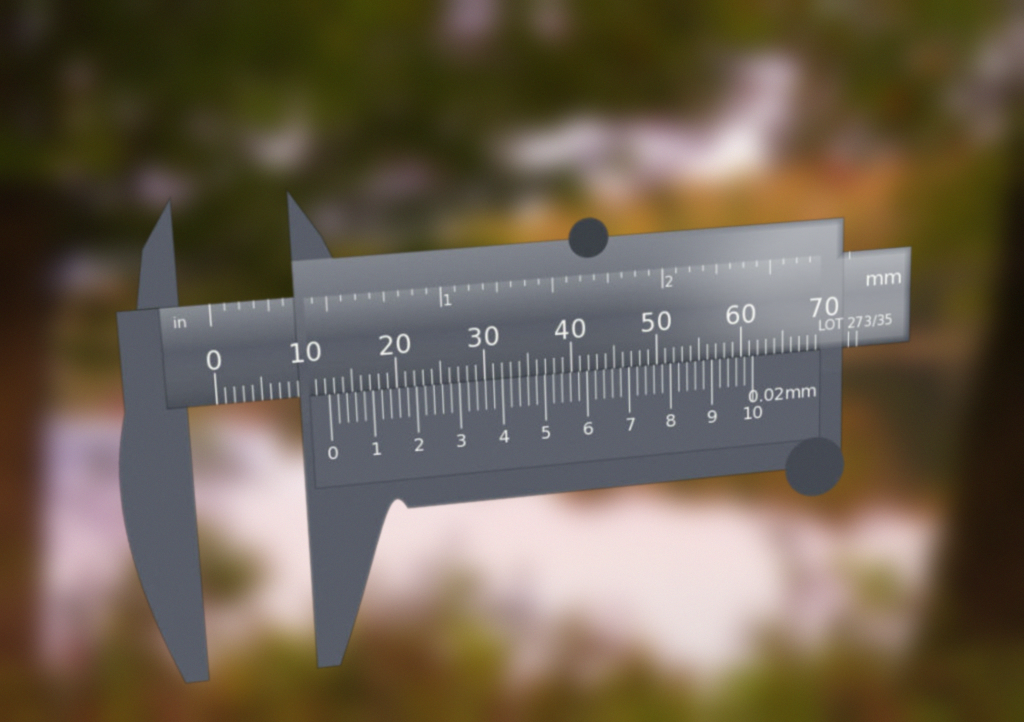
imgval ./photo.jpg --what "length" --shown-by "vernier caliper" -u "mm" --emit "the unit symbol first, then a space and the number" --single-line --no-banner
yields mm 12.4
